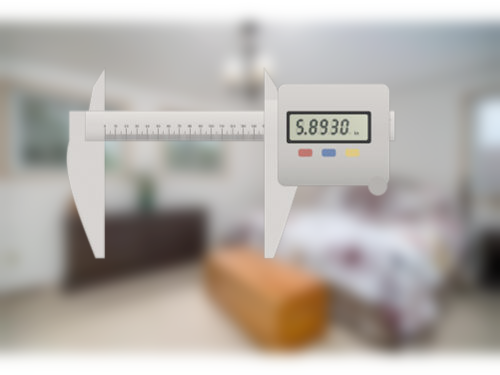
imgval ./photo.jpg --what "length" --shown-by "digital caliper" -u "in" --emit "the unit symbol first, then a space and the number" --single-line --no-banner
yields in 5.8930
